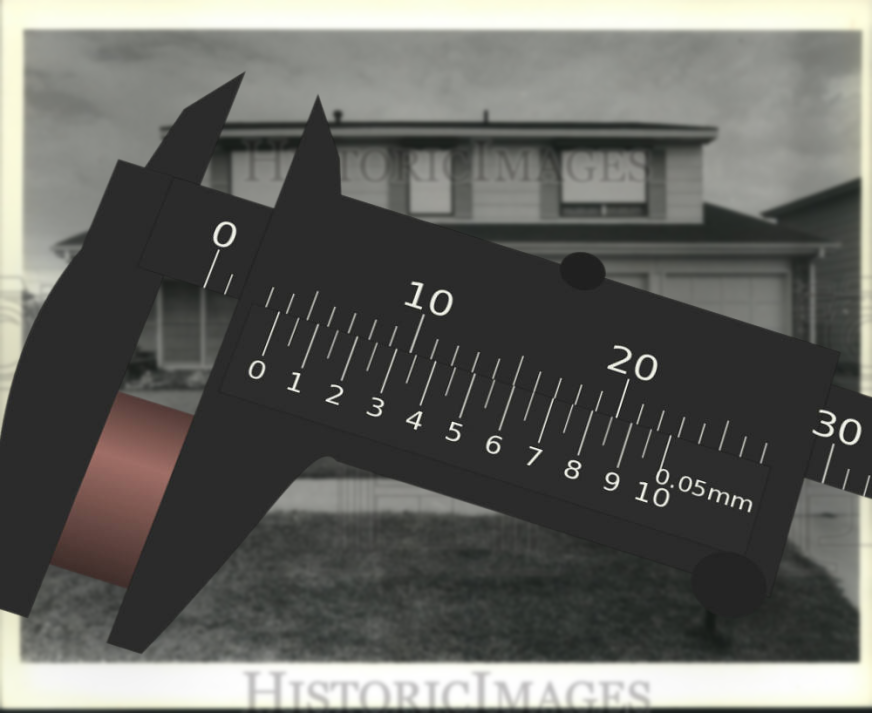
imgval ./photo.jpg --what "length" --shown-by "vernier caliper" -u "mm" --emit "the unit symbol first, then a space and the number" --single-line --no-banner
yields mm 3.65
